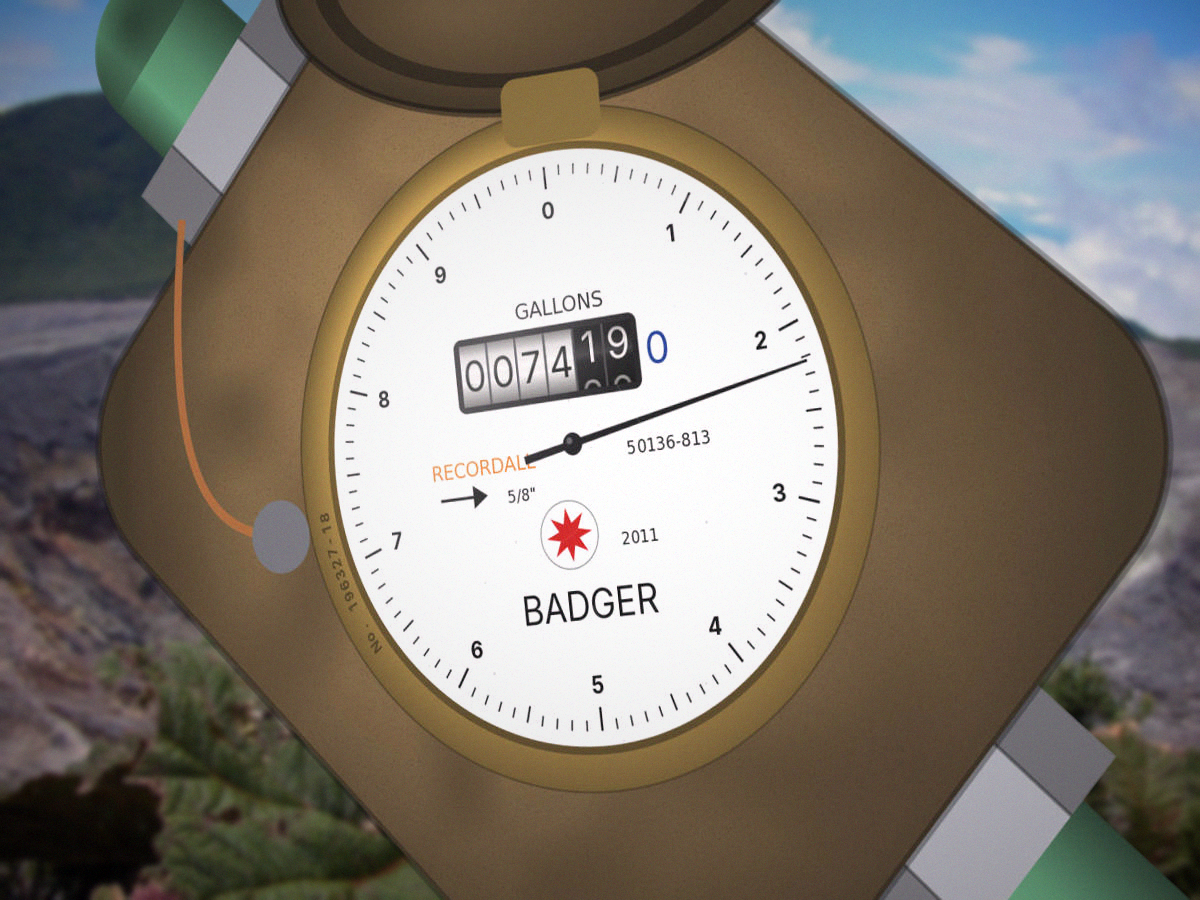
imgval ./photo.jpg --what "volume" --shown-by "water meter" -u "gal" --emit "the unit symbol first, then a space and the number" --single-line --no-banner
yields gal 74192.2
